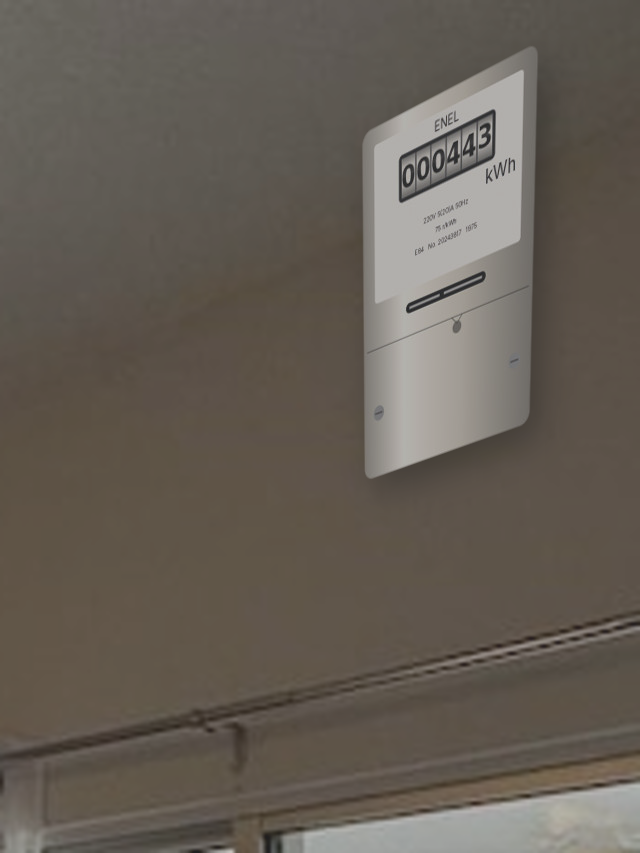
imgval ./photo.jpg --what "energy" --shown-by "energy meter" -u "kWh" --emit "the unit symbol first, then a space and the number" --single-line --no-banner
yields kWh 443
